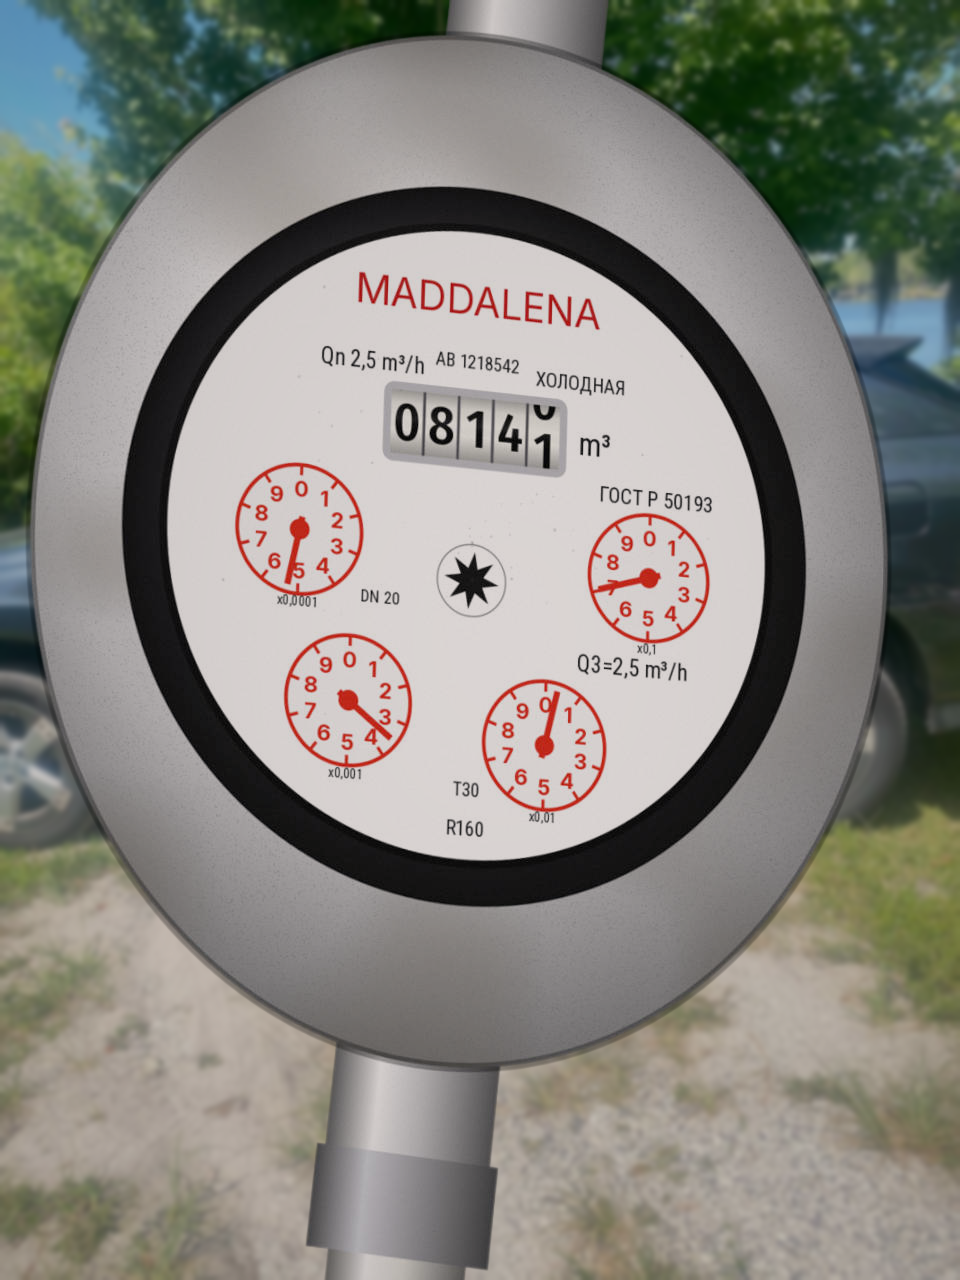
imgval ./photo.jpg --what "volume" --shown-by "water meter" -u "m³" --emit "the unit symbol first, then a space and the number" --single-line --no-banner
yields m³ 8140.7035
